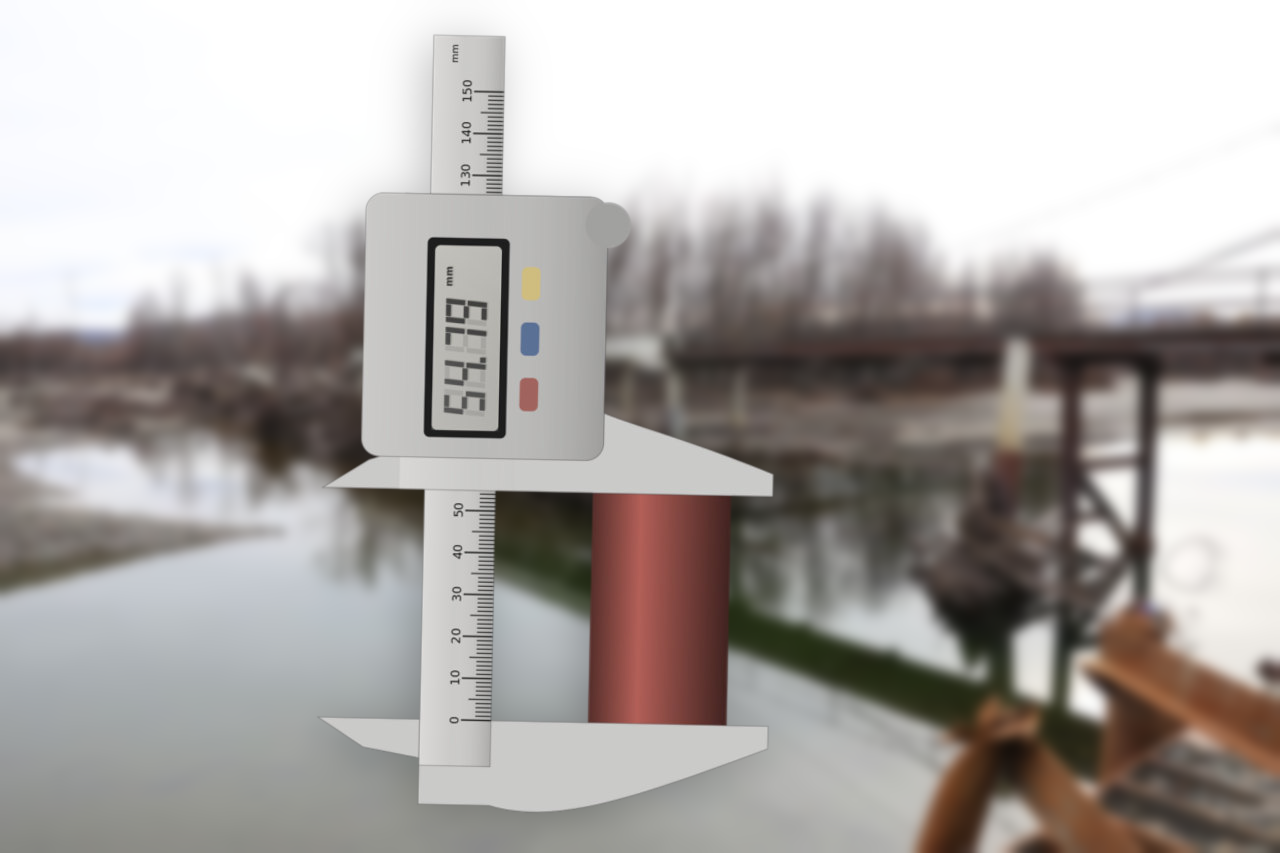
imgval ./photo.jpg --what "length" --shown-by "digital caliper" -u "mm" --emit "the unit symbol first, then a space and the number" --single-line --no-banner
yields mm 54.79
